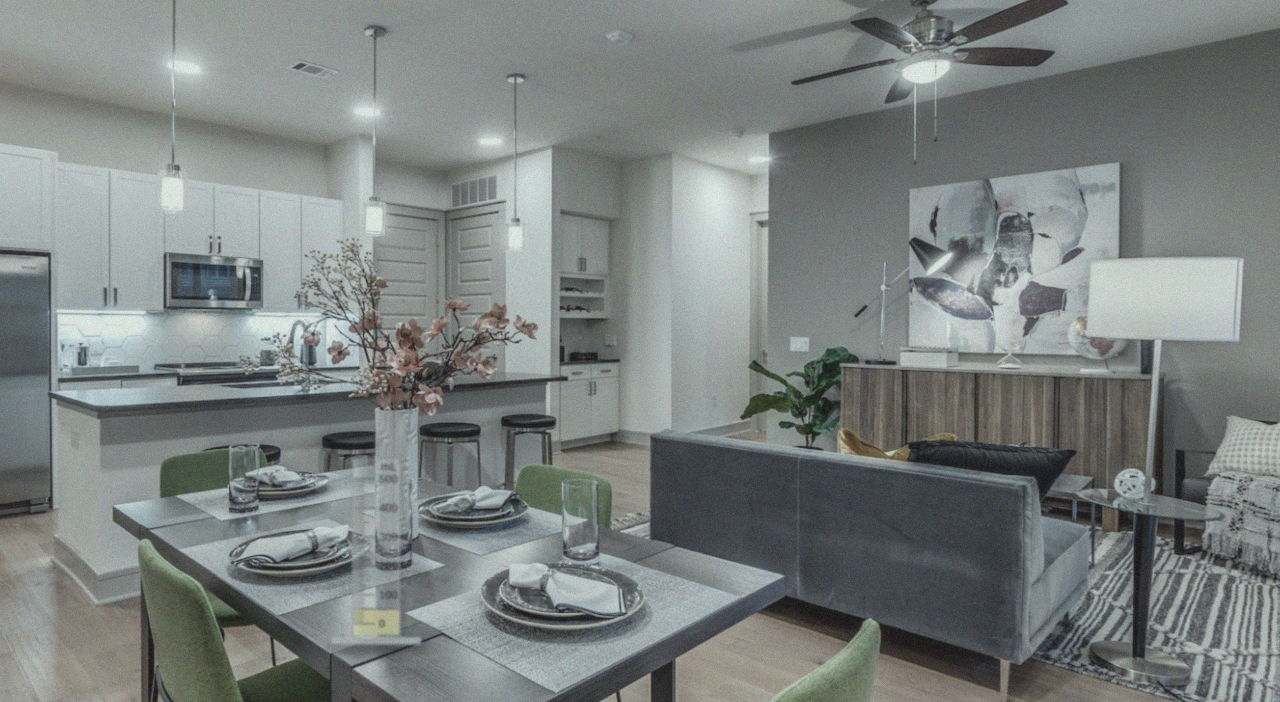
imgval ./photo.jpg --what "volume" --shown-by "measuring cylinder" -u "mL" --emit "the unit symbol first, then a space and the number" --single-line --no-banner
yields mL 50
